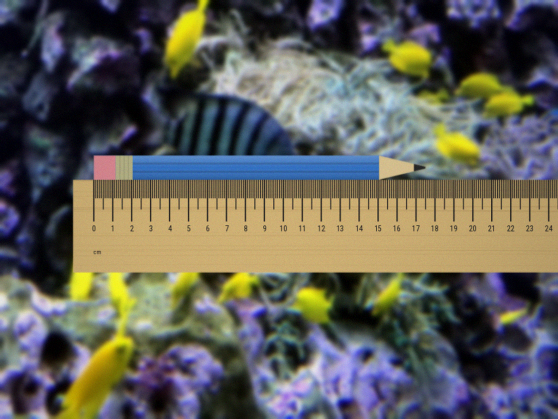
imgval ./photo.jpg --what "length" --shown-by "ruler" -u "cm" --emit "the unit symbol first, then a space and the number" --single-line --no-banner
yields cm 17.5
